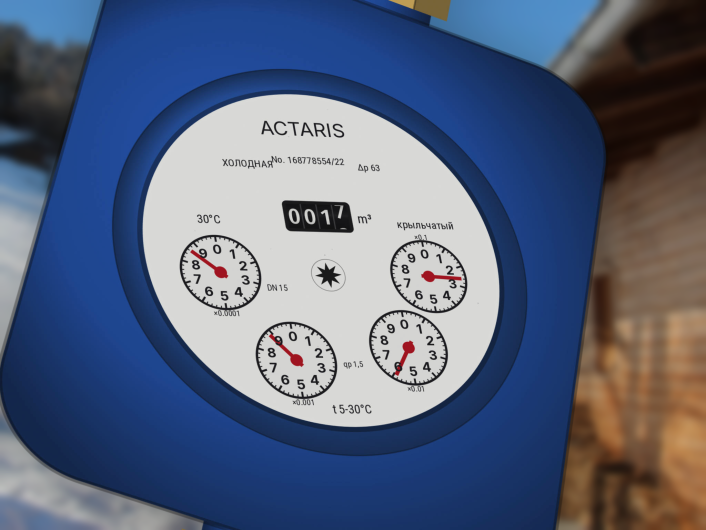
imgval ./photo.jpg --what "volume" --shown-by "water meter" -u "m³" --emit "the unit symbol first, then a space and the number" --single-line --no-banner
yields m³ 17.2588
